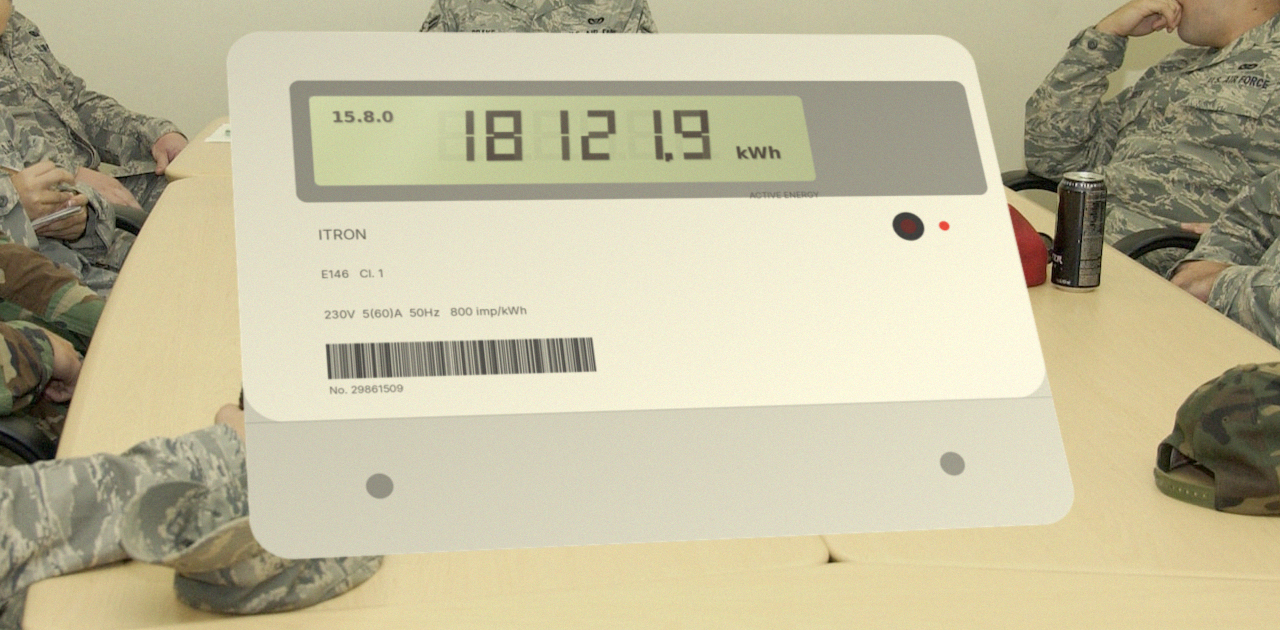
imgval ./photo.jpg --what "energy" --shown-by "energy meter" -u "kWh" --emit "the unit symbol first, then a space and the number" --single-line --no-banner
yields kWh 18121.9
